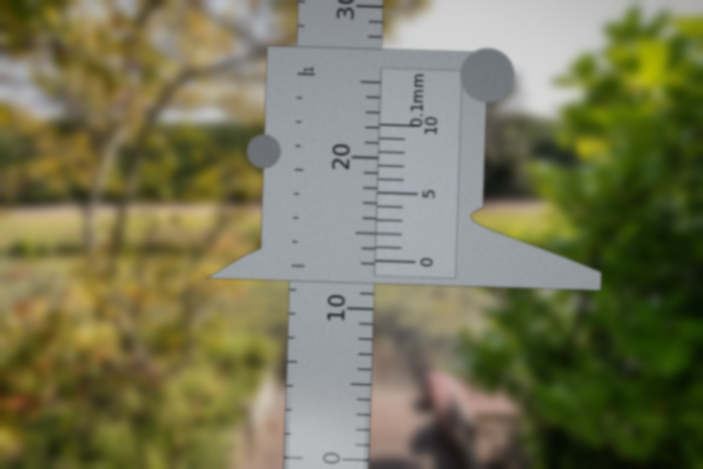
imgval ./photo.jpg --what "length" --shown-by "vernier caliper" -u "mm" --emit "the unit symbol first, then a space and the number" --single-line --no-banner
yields mm 13.2
